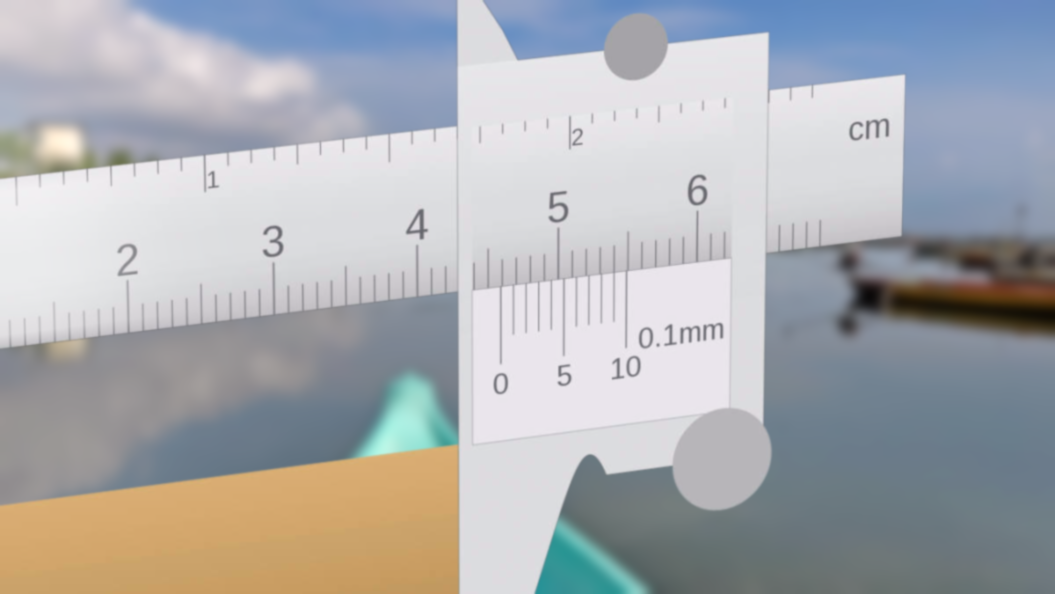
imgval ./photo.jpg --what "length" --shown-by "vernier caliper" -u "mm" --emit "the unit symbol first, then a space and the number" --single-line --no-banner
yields mm 45.9
